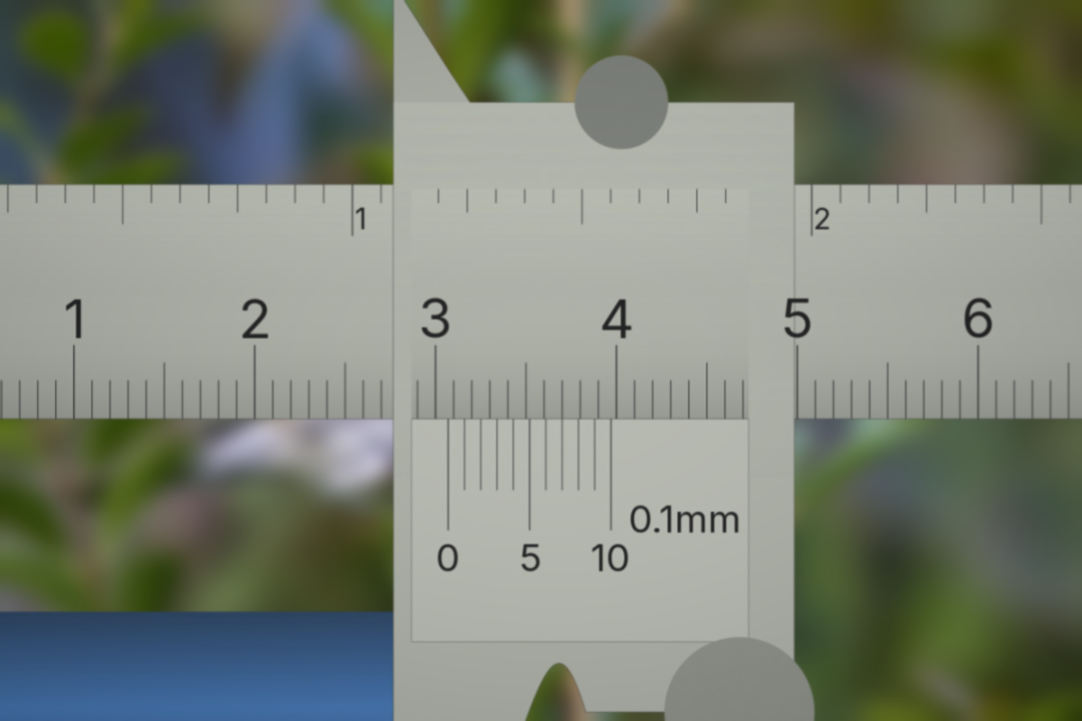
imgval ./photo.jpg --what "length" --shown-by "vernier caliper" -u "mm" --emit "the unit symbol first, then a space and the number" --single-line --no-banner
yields mm 30.7
